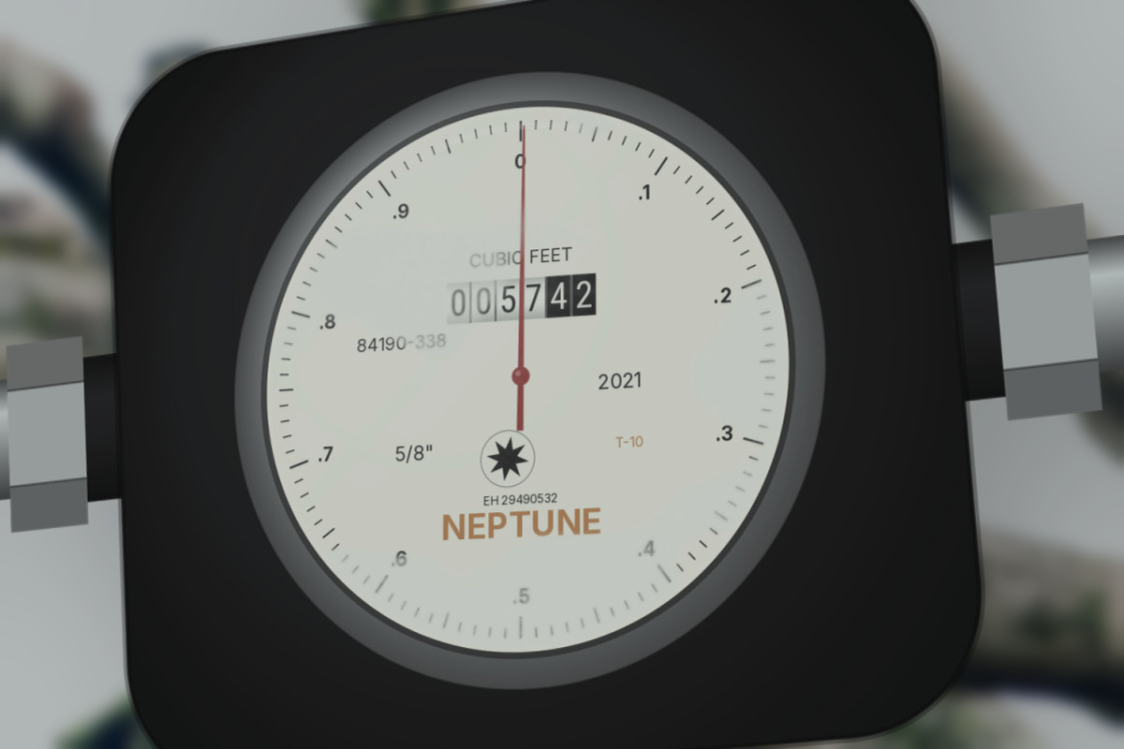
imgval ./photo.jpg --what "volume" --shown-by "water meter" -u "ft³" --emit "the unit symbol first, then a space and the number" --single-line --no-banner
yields ft³ 5742.00
